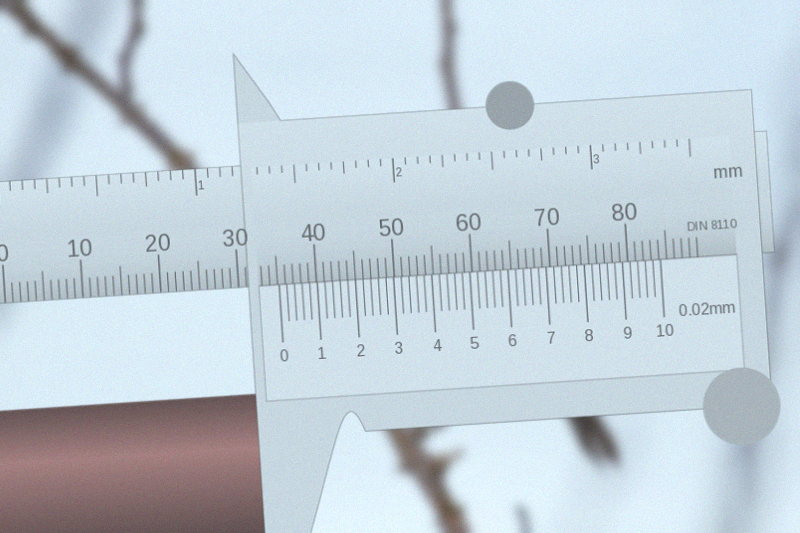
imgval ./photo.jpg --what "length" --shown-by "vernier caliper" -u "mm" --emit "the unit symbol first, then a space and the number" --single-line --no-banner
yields mm 35.2
